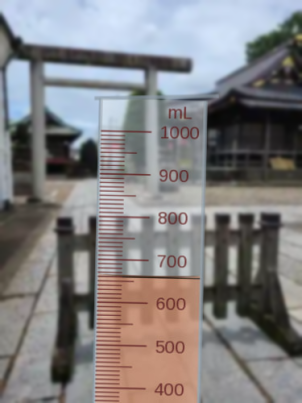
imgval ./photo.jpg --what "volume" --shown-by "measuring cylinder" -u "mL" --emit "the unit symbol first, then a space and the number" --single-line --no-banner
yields mL 660
